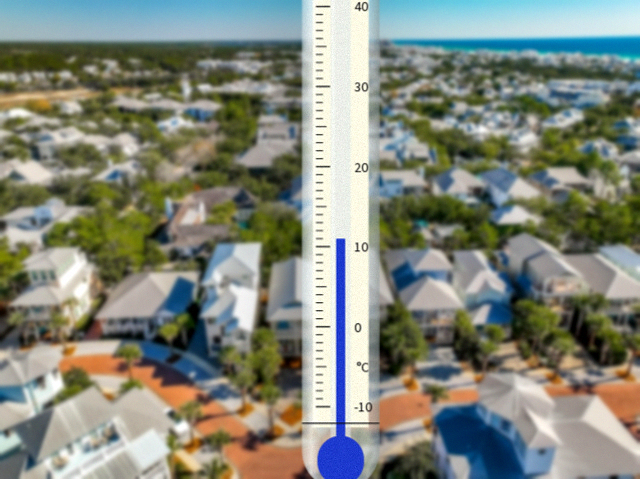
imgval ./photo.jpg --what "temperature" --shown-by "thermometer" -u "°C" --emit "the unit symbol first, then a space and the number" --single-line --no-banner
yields °C 11
